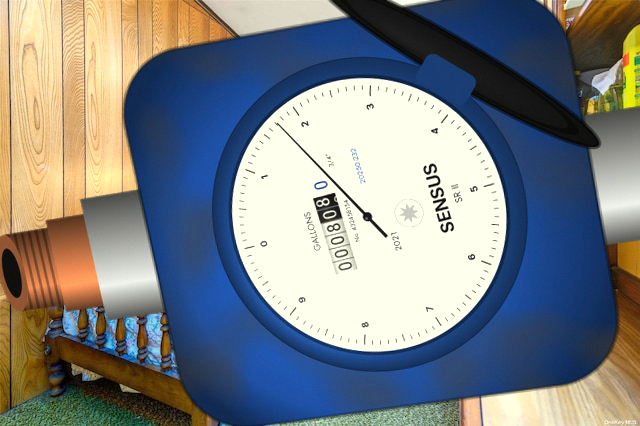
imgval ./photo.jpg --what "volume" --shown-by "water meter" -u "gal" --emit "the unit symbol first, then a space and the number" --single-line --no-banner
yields gal 8081.7
